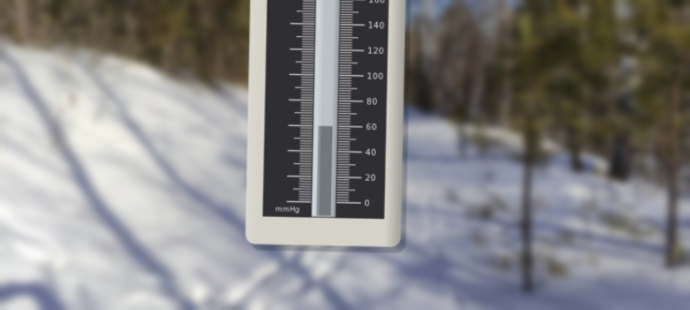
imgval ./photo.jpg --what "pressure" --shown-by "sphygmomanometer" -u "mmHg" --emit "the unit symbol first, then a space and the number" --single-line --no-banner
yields mmHg 60
